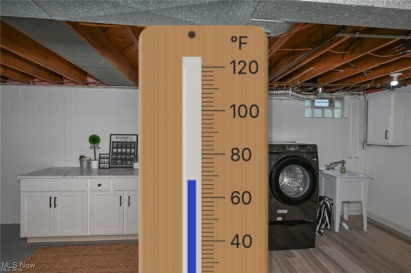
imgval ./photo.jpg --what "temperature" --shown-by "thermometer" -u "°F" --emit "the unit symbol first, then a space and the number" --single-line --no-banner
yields °F 68
